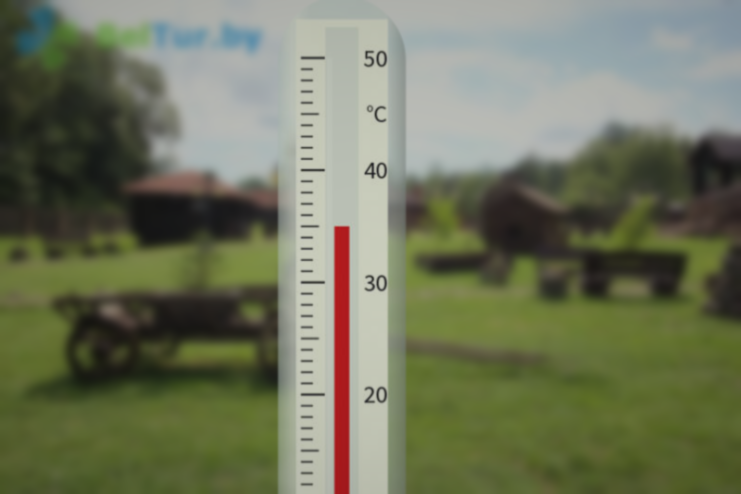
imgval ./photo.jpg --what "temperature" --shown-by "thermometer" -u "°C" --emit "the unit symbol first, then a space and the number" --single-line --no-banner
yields °C 35
